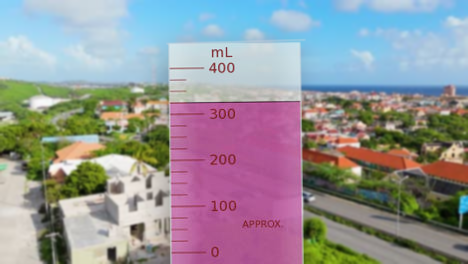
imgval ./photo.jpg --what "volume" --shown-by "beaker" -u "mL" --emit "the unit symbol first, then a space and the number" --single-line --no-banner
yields mL 325
